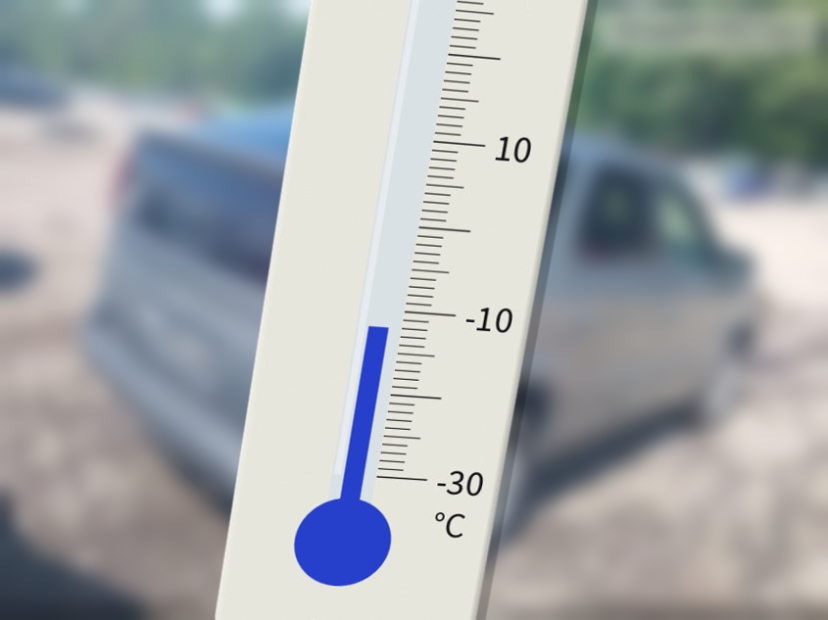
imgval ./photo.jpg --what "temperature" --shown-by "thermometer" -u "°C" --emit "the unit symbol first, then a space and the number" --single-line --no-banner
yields °C -12
